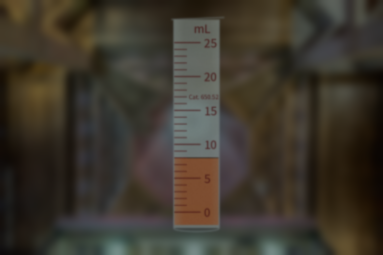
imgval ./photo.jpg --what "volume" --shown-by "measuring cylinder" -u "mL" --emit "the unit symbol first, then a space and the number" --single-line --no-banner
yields mL 8
